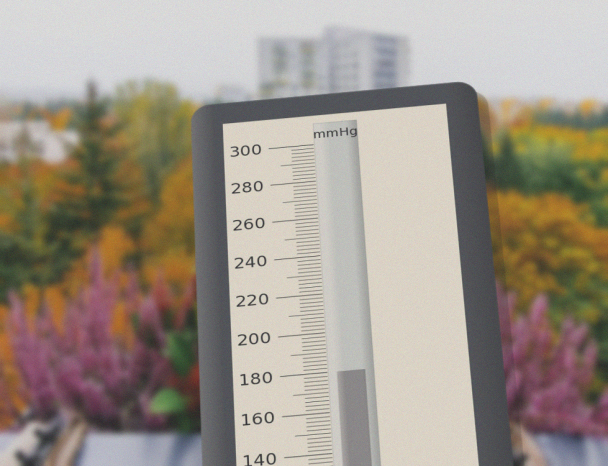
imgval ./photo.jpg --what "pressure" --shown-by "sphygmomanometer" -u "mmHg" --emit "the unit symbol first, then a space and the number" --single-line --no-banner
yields mmHg 180
